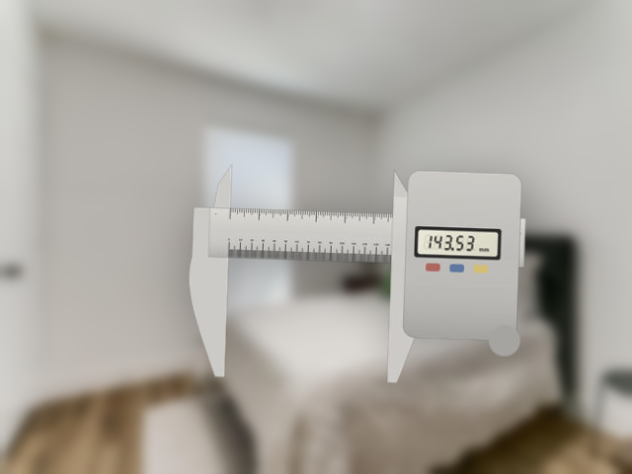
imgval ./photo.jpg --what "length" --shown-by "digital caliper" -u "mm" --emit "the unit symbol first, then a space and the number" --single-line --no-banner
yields mm 143.53
